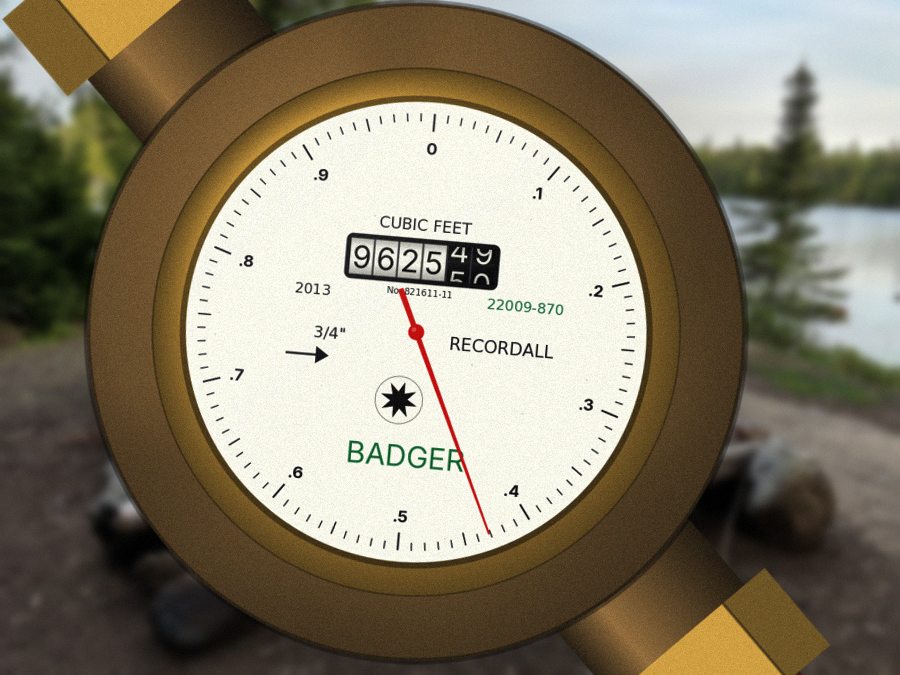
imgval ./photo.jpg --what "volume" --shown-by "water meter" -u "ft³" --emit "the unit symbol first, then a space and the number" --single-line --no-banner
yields ft³ 962549.43
